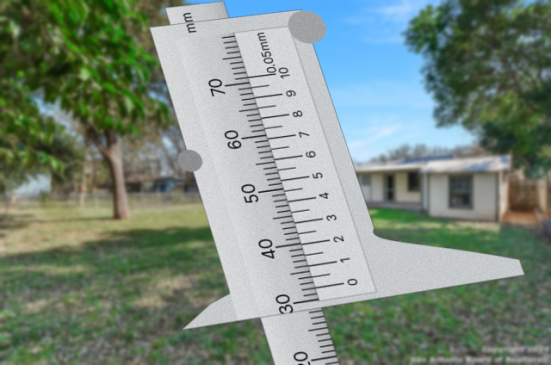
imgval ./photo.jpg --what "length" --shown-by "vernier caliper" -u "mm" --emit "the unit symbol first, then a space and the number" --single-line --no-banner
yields mm 32.0
